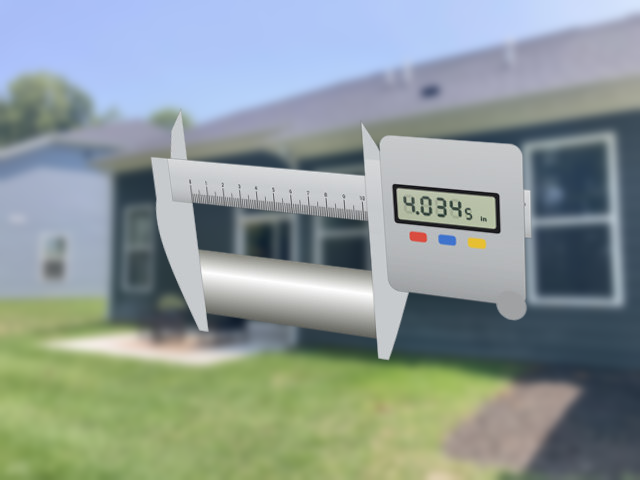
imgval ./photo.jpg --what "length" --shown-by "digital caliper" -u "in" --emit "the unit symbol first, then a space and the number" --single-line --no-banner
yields in 4.0345
